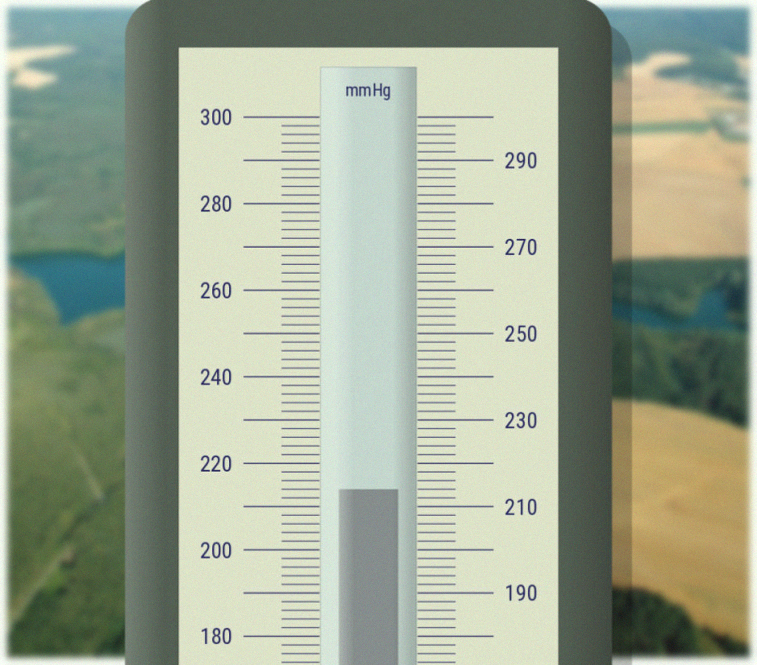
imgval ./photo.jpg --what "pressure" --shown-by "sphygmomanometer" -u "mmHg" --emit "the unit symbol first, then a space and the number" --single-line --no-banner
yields mmHg 214
